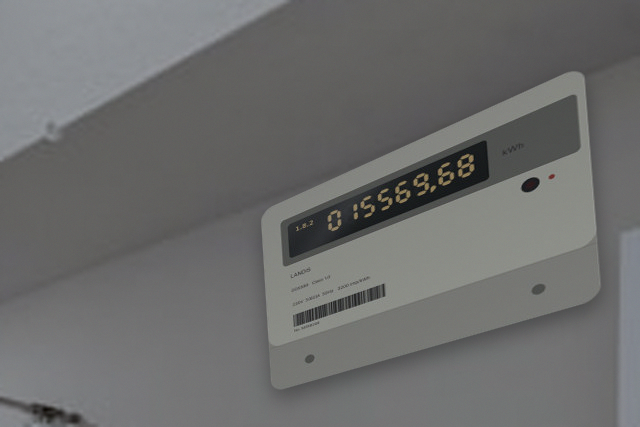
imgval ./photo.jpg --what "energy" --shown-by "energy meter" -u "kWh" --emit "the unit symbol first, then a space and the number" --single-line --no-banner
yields kWh 15569.68
